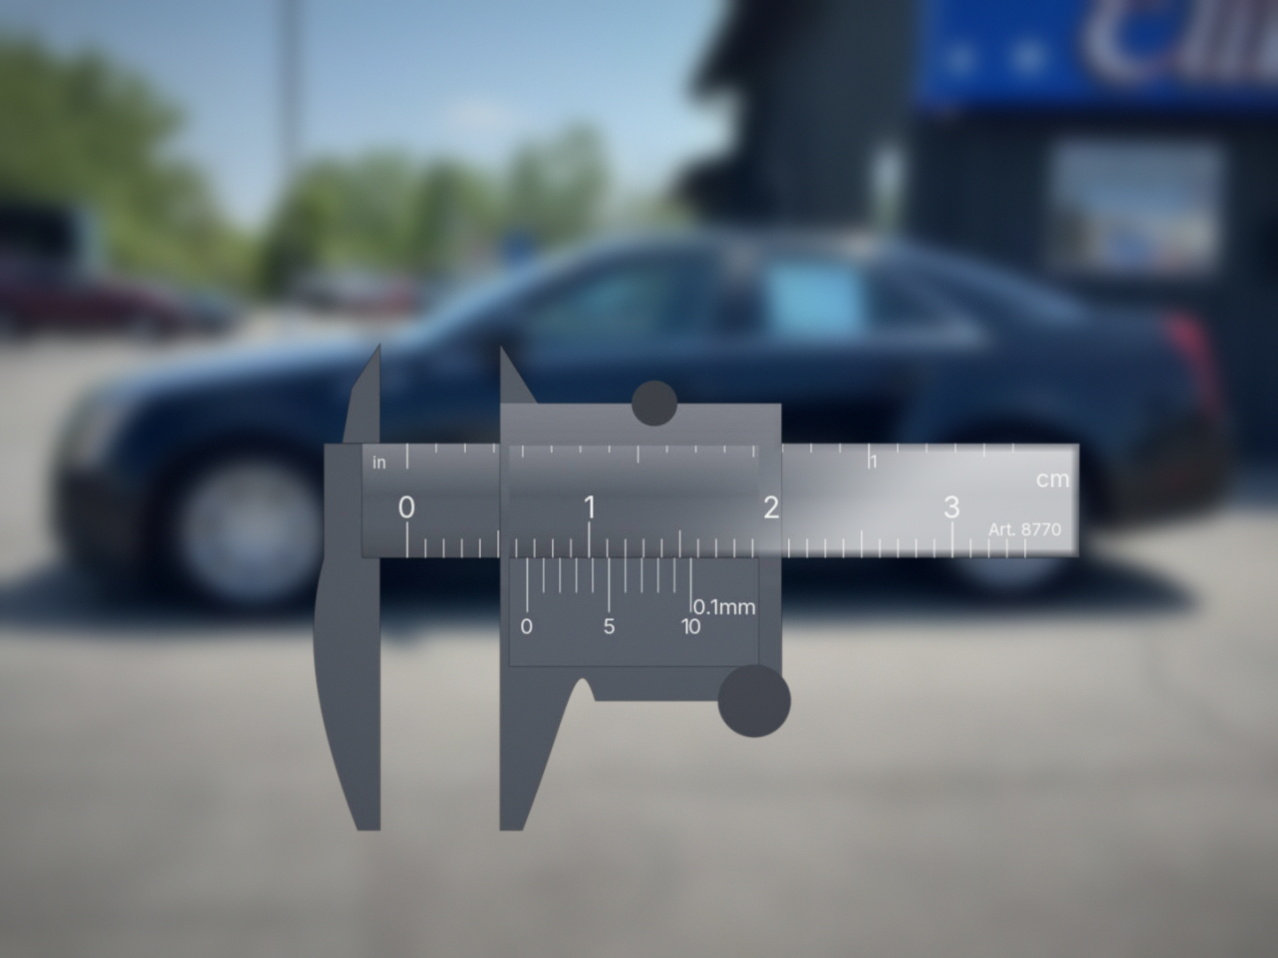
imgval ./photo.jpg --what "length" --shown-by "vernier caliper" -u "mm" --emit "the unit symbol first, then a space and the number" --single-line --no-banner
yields mm 6.6
